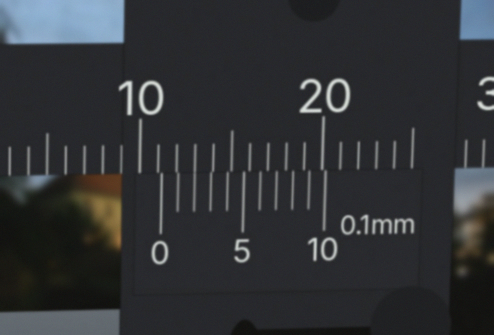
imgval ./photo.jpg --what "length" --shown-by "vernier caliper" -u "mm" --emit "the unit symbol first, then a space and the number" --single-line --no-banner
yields mm 11.2
